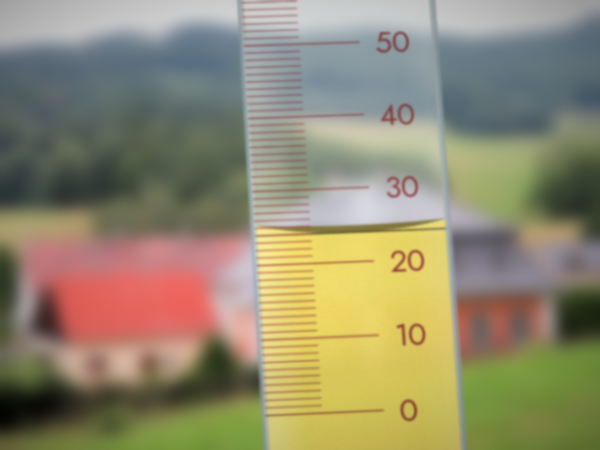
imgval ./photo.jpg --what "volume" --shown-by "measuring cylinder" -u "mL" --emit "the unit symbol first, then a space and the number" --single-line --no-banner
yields mL 24
